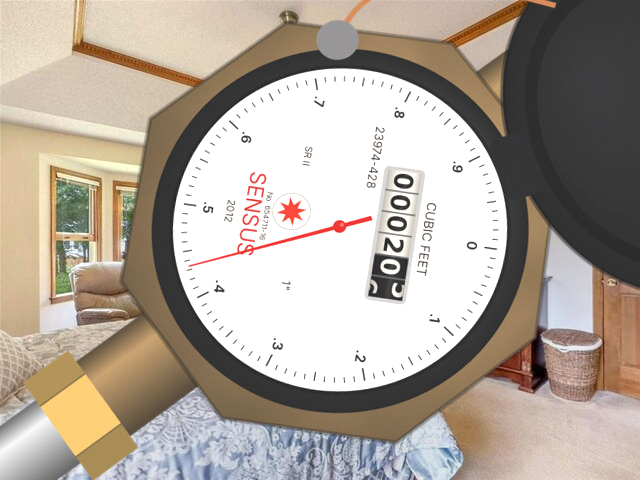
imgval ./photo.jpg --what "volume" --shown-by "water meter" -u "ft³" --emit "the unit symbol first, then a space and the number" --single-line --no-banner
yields ft³ 205.43
